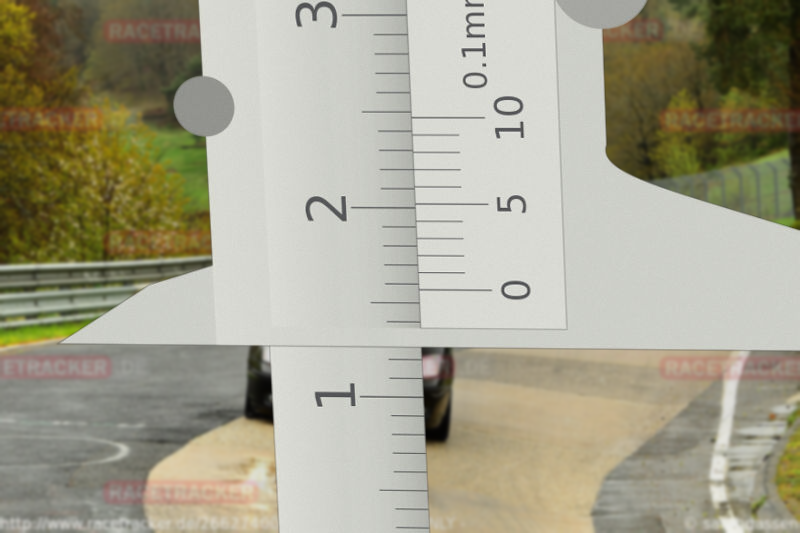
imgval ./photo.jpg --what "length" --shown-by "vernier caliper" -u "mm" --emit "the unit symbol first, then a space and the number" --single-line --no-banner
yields mm 15.7
